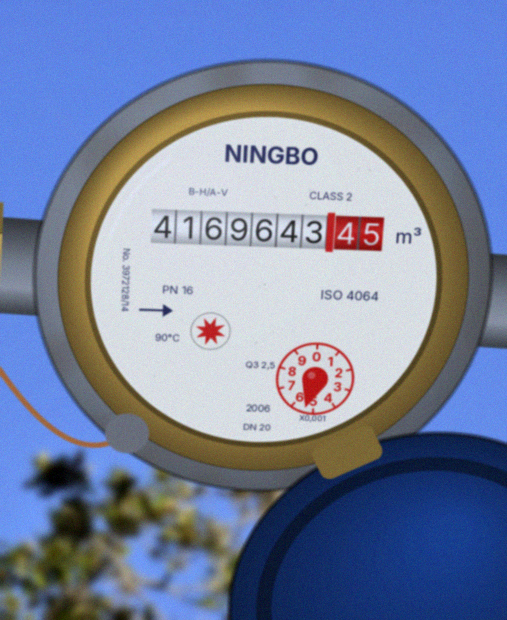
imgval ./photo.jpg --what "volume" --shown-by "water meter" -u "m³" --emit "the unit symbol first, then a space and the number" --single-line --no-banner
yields m³ 4169643.455
